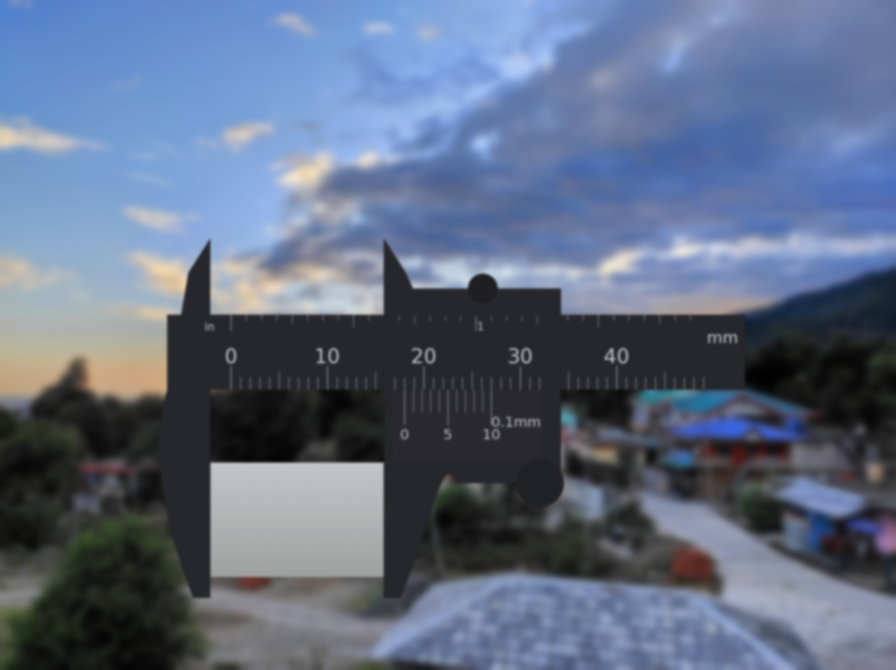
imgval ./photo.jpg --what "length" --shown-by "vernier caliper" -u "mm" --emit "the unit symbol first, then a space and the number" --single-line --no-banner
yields mm 18.0
